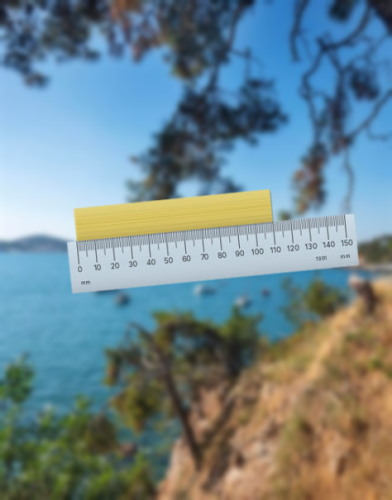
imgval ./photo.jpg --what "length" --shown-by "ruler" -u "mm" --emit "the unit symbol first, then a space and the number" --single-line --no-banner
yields mm 110
